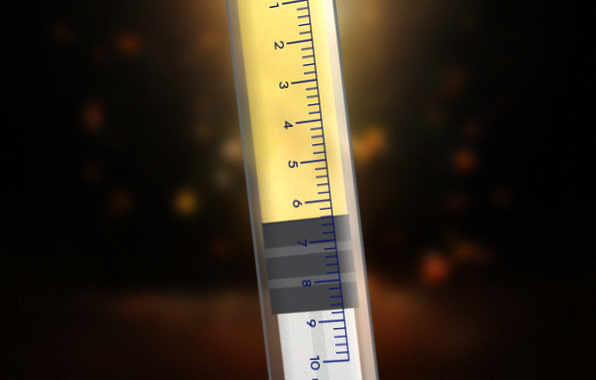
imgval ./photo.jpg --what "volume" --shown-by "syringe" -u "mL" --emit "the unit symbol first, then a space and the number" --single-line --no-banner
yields mL 6.4
